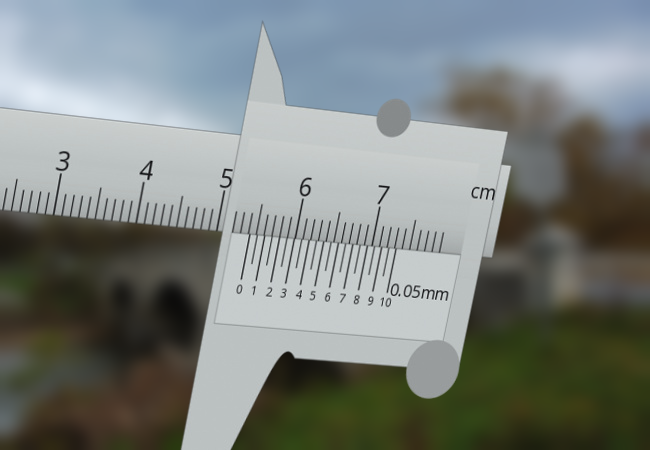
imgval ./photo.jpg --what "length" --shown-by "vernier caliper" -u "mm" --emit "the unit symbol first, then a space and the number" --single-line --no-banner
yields mm 54.2
